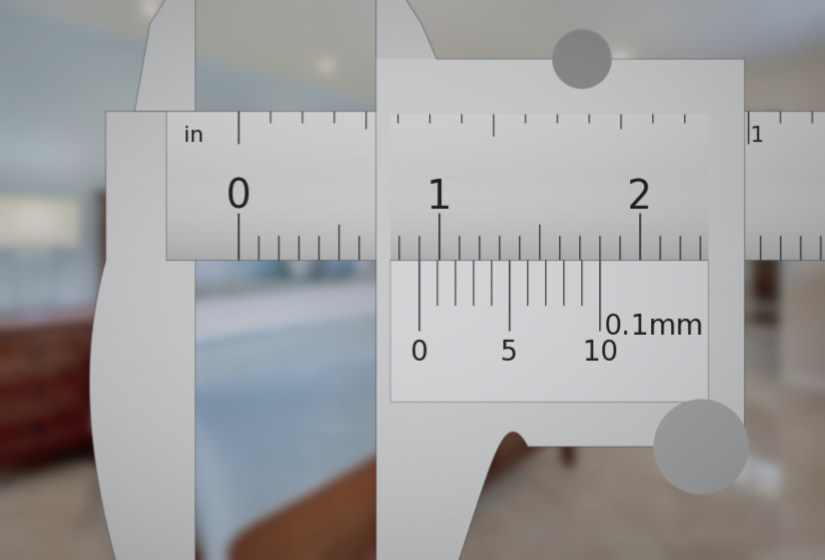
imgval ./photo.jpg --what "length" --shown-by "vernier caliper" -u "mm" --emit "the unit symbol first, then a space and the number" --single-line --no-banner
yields mm 9.0
